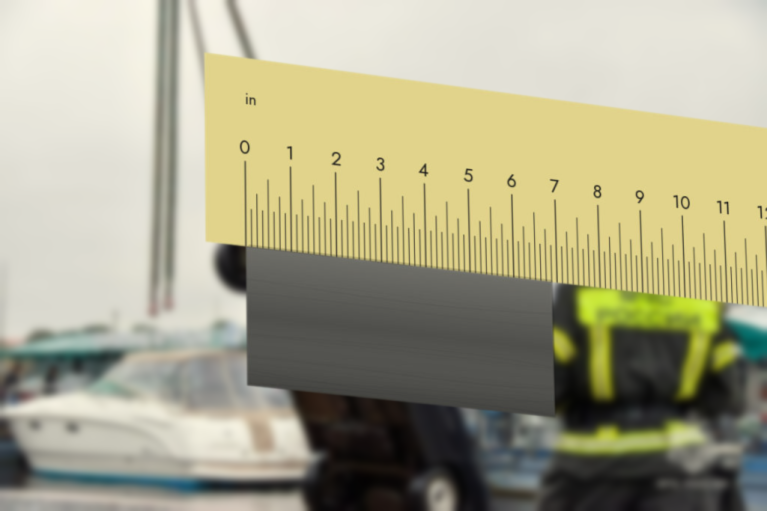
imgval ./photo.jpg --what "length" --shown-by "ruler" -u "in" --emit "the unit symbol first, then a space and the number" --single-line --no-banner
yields in 6.875
